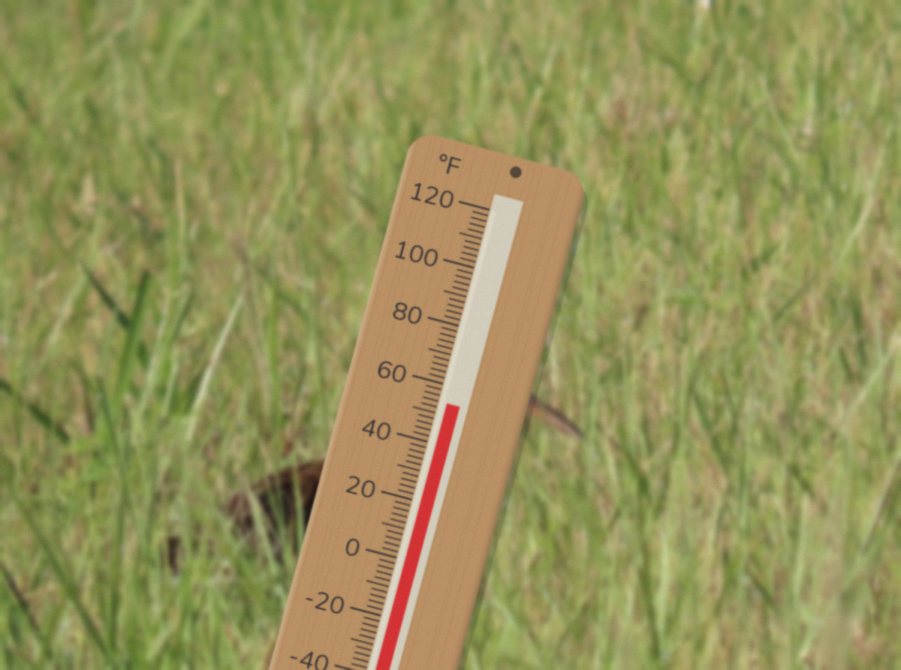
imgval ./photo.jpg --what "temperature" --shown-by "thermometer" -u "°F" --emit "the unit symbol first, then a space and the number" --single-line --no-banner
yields °F 54
